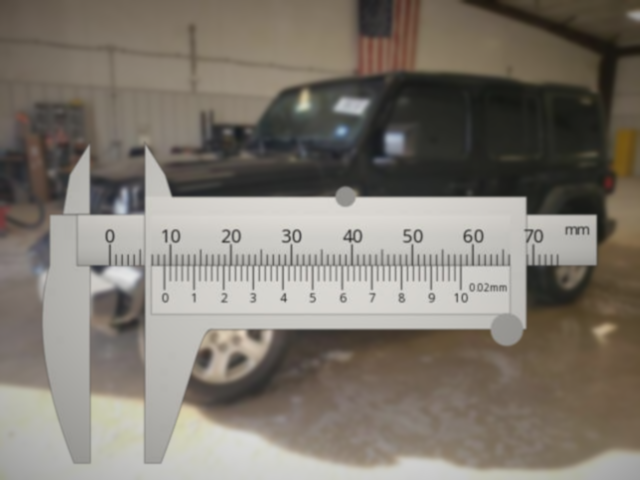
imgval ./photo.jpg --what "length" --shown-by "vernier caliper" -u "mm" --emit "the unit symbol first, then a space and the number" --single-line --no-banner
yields mm 9.0
